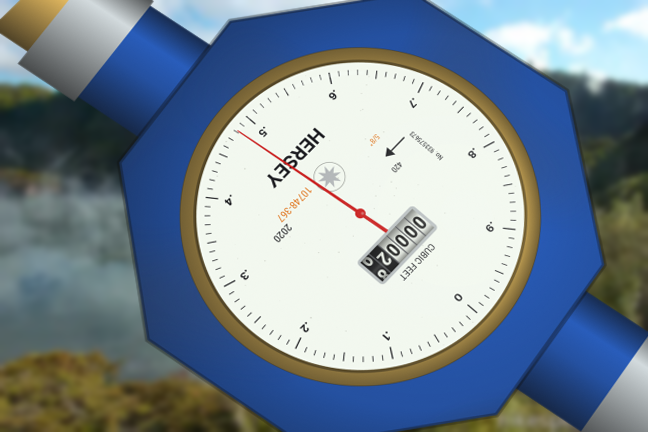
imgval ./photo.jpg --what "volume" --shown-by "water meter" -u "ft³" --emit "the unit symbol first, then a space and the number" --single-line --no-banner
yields ft³ 28.48
